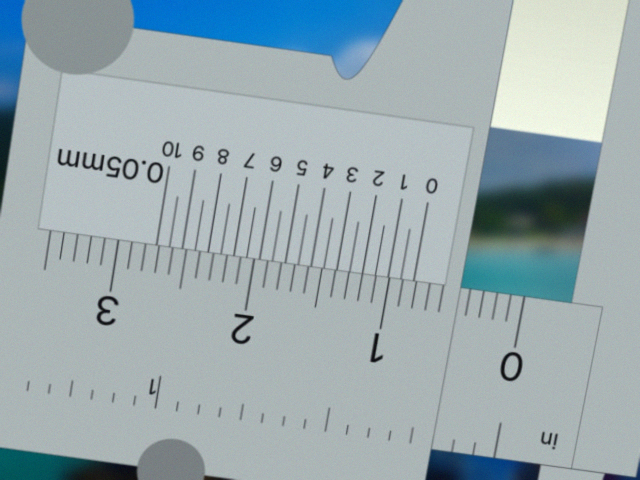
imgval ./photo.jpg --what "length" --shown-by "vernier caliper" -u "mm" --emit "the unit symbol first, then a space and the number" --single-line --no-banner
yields mm 8.2
